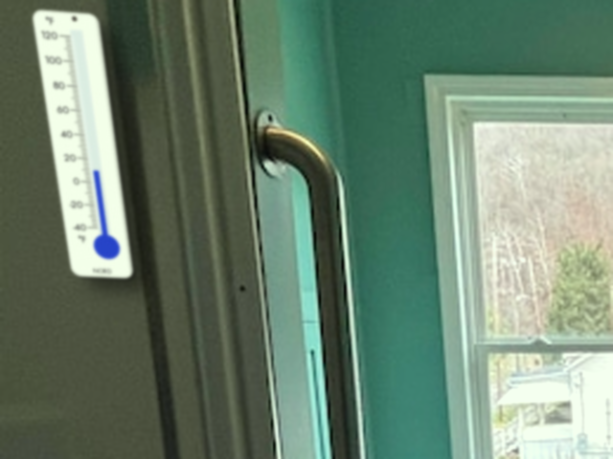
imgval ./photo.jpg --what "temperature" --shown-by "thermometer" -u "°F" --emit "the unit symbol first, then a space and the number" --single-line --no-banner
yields °F 10
